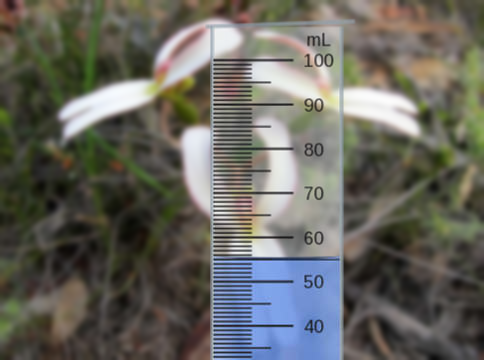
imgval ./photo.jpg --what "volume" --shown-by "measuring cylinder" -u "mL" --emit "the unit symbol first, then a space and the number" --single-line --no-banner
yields mL 55
